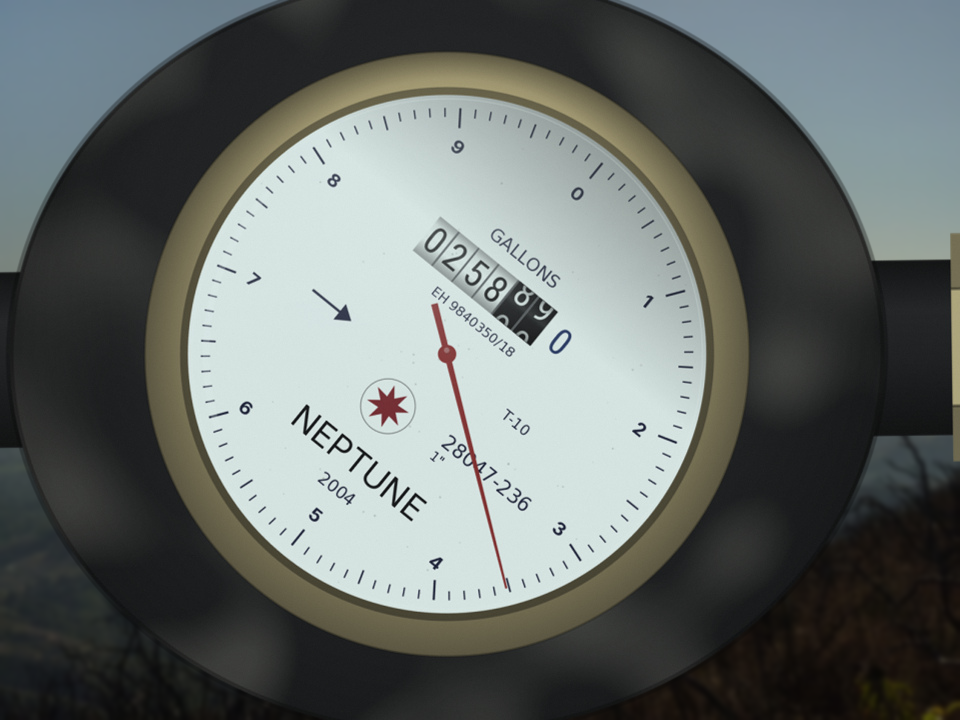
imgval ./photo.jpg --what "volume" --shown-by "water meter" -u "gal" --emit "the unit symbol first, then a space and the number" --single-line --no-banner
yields gal 258893.5
